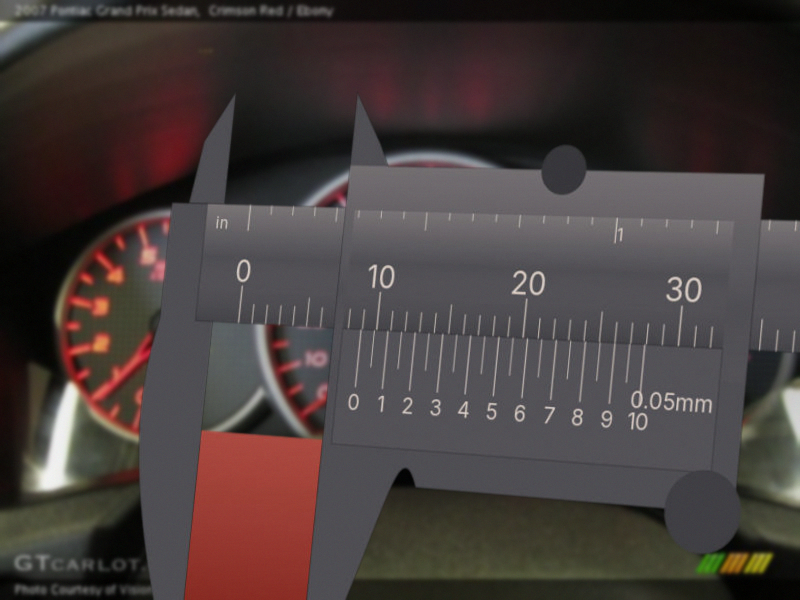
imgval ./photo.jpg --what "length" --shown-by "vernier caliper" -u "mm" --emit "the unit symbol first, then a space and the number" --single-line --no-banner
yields mm 8.9
